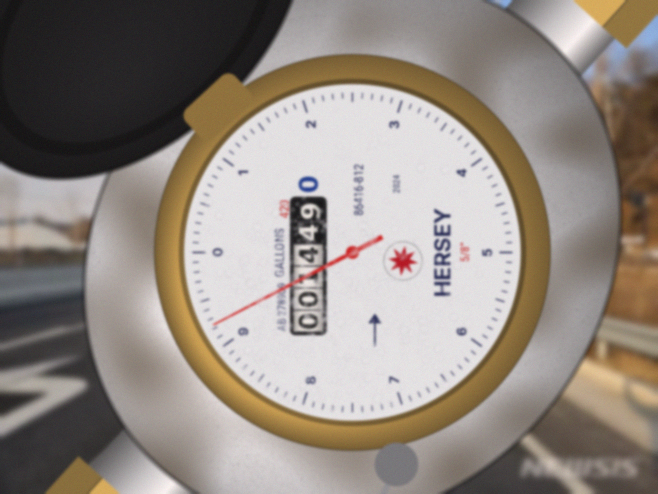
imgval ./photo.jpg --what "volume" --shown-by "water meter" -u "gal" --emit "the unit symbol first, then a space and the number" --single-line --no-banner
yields gal 14489.2
